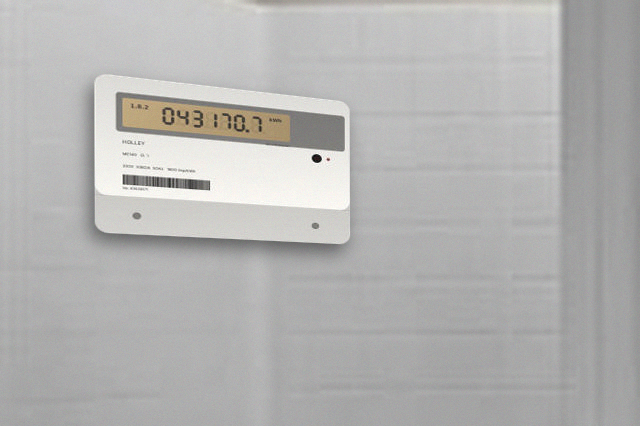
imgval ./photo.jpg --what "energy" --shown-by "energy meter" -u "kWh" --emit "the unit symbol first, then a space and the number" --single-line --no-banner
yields kWh 43170.7
